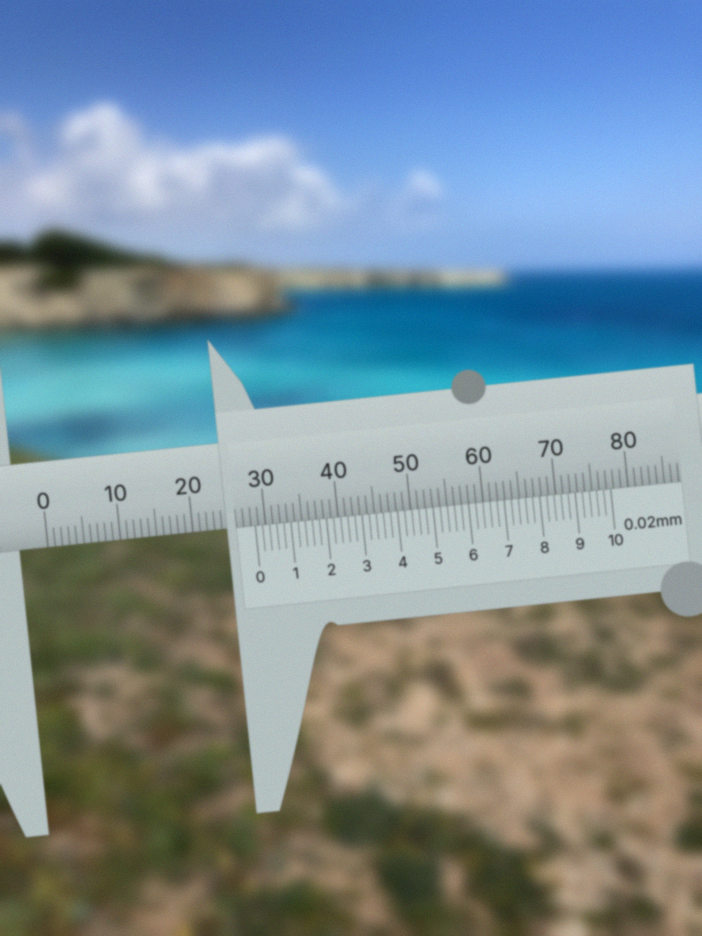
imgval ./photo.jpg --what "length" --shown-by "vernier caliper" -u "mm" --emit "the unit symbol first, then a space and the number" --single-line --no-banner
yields mm 28.6
